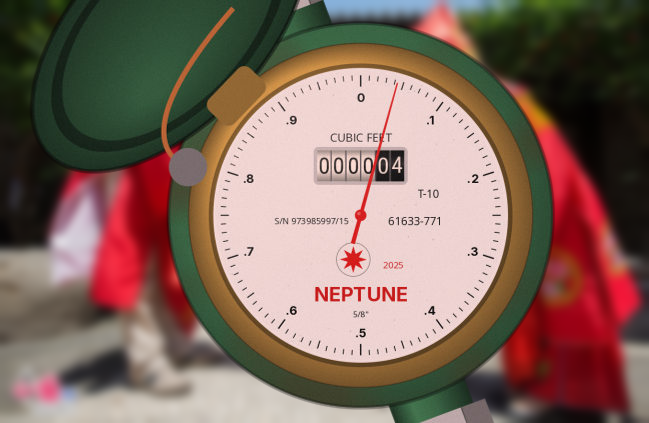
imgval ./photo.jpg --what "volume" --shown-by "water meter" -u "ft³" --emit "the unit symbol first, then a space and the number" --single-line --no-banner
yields ft³ 4.04
